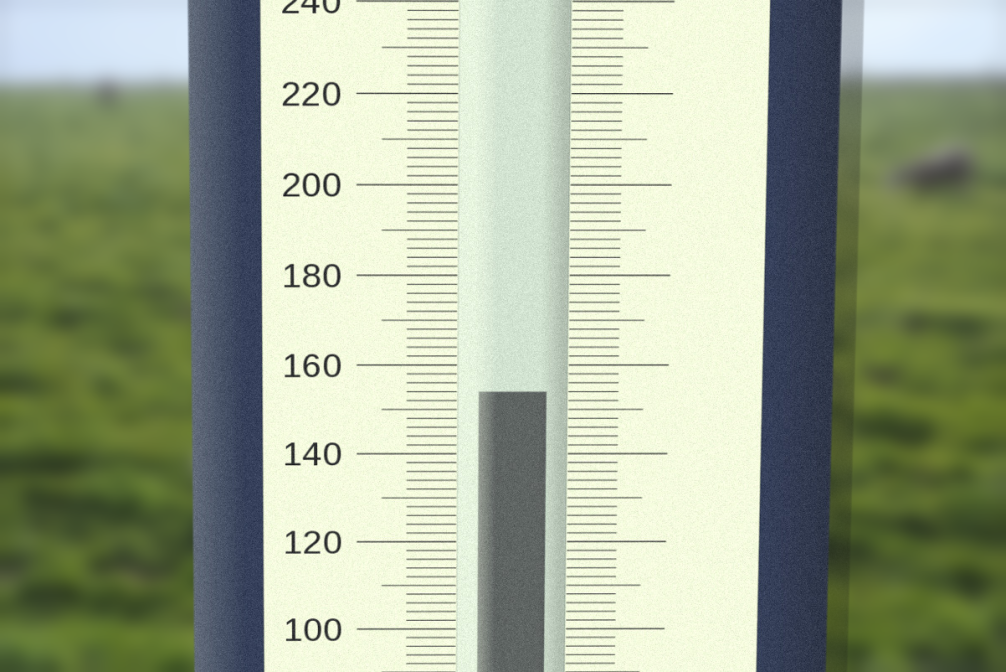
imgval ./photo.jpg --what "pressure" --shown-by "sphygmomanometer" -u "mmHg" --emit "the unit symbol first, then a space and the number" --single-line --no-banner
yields mmHg 154
